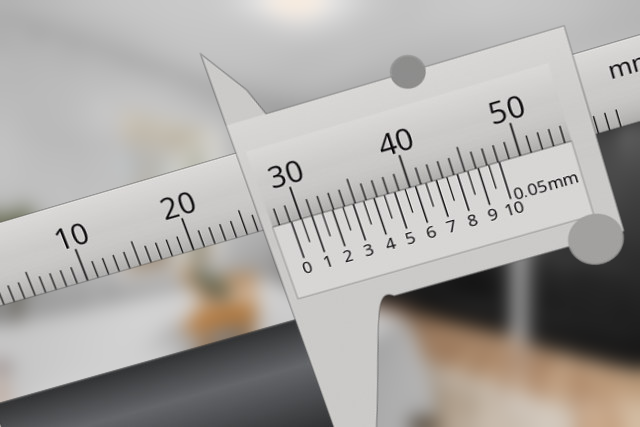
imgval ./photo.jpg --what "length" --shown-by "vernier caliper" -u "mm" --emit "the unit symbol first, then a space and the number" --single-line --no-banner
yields mm 29.1
